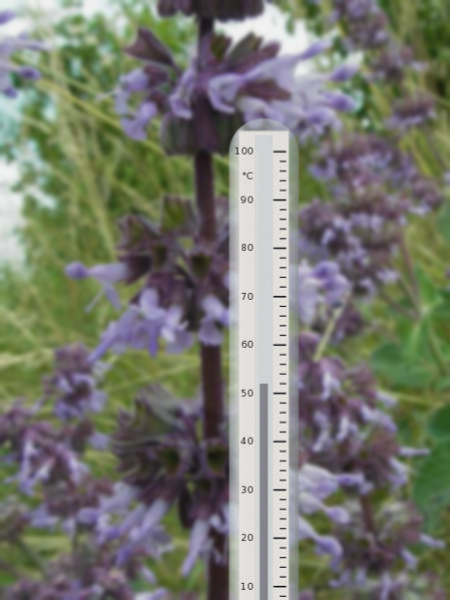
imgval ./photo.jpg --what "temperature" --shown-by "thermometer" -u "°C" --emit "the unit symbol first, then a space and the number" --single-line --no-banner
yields °C 52
